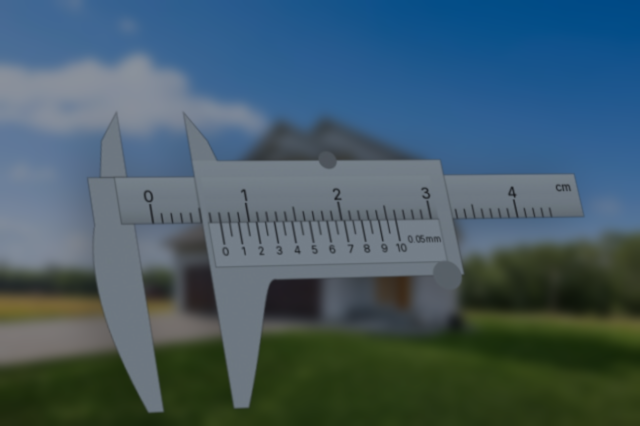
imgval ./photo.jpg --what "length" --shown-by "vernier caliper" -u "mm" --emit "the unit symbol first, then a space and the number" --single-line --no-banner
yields mm 7.0
